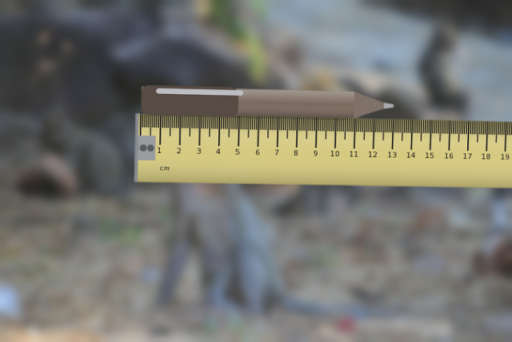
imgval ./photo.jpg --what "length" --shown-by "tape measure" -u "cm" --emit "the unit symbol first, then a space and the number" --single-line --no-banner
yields cm 13
